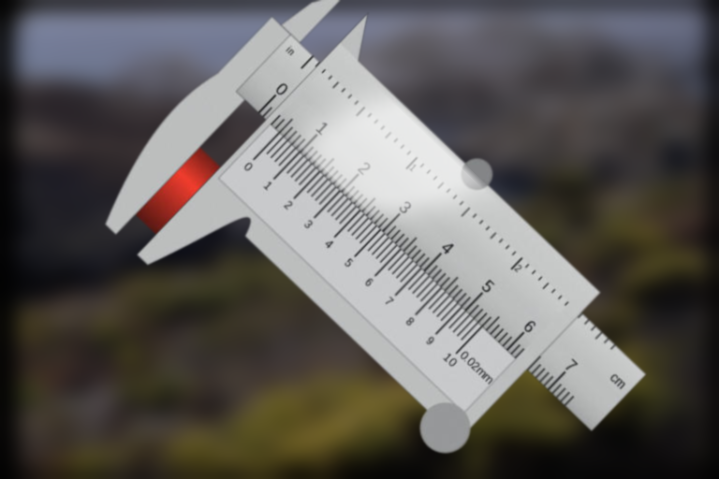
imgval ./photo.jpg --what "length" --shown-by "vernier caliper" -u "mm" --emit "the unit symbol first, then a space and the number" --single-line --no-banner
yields mm 5.0
